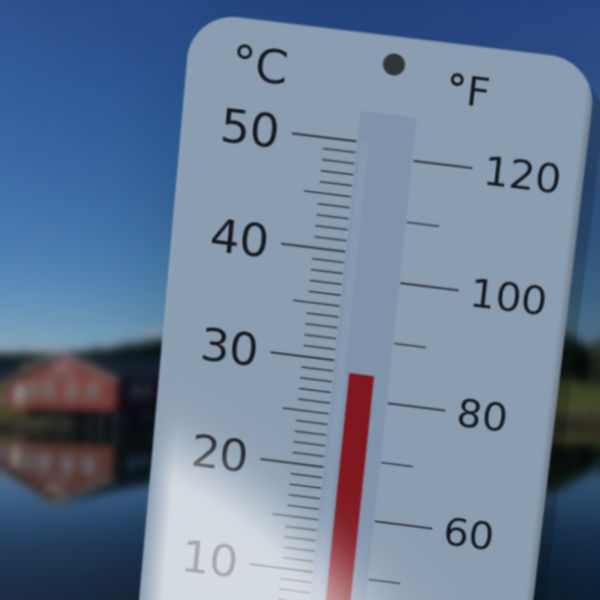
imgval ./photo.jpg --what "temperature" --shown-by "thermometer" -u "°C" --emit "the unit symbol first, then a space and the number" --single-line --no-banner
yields °C 29
